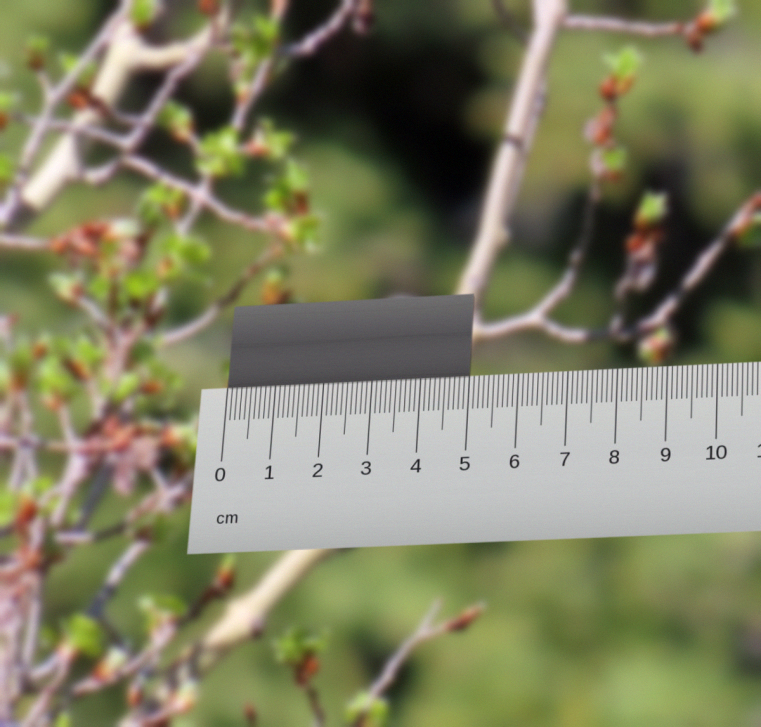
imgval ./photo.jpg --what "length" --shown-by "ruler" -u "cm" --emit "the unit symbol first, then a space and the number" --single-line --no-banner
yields cm 5
